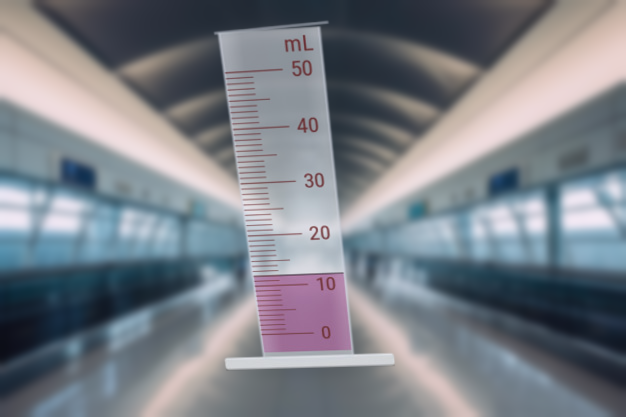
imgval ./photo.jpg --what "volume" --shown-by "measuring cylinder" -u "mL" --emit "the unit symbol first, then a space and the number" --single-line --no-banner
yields mL 12
